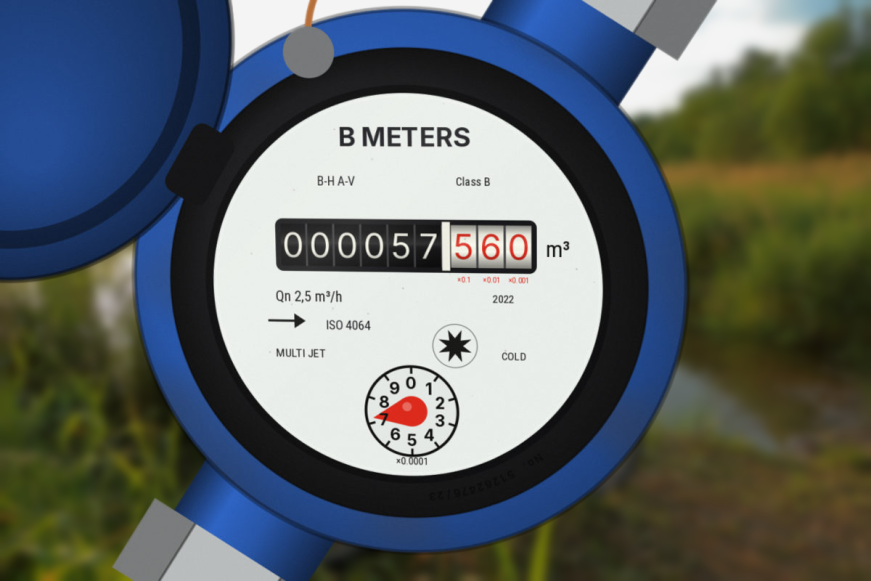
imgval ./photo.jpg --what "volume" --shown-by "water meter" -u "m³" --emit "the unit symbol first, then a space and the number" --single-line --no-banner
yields m³ 57.5607
